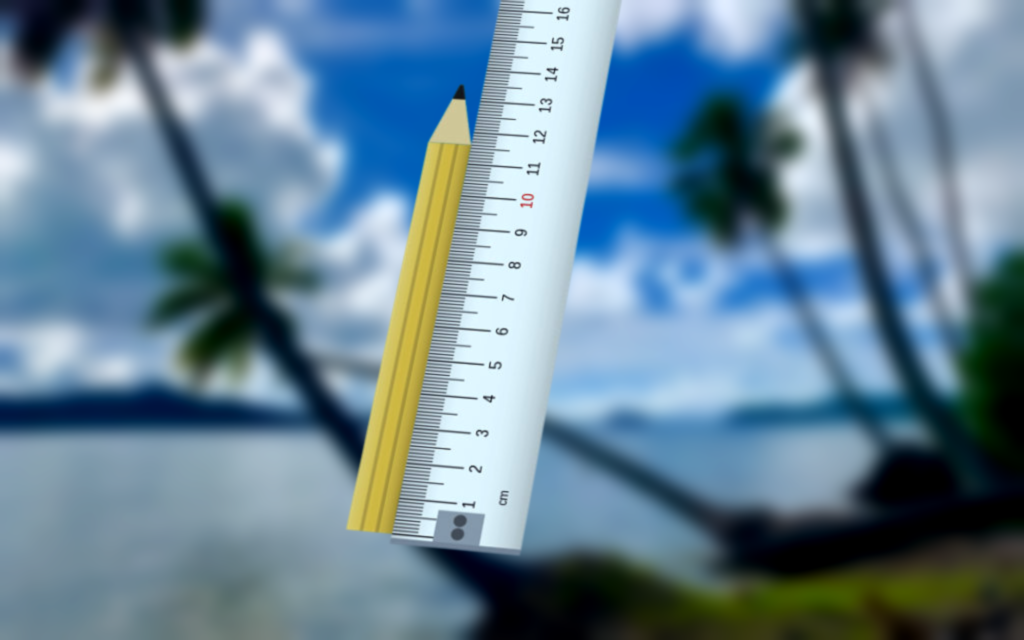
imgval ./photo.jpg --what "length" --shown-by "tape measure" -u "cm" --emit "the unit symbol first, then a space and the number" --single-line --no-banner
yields cm 13.5
